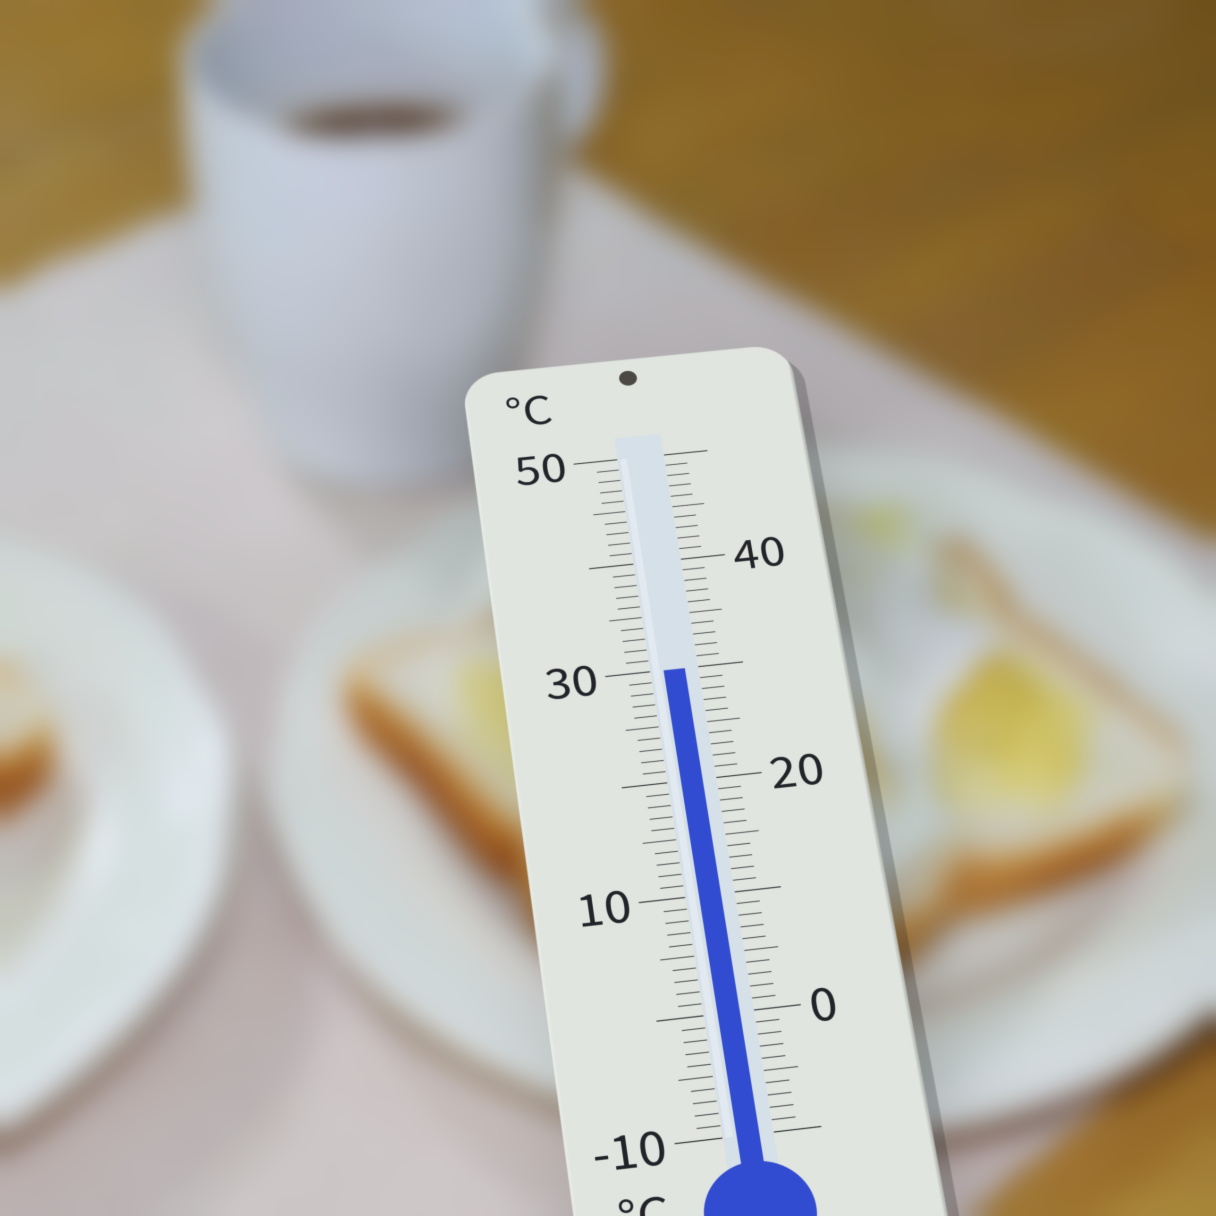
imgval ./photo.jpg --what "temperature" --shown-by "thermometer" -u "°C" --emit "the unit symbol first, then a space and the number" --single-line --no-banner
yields °C 30
